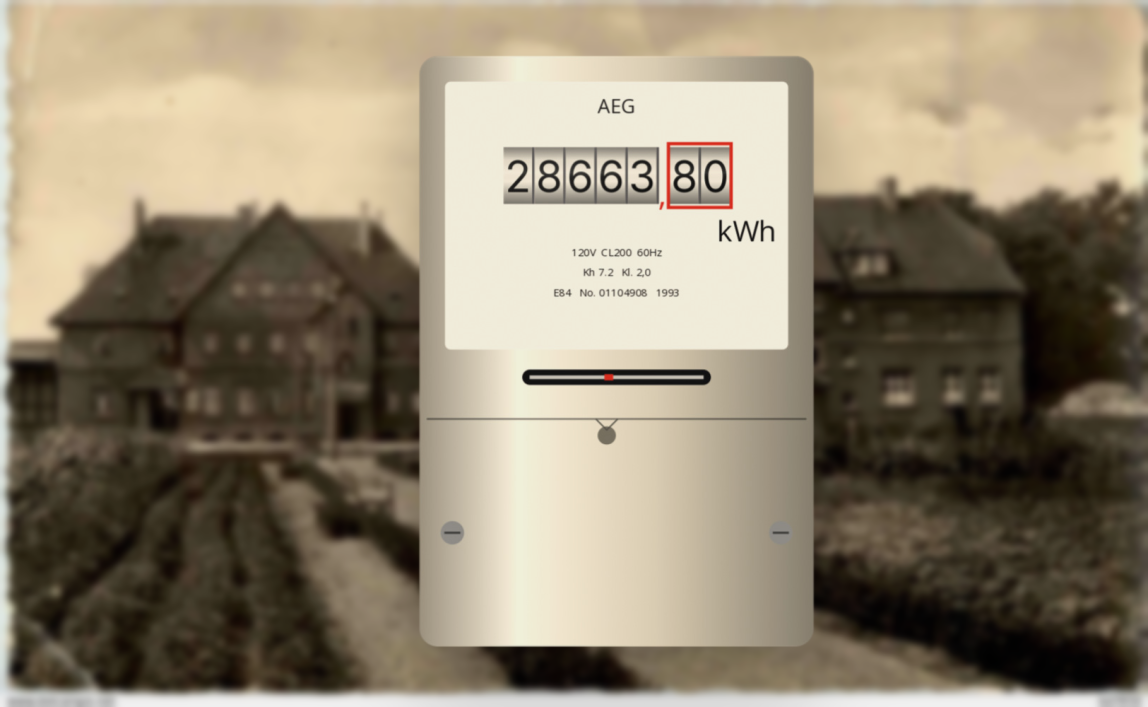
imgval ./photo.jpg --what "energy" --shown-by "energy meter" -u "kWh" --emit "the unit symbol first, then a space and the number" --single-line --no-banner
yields kWh 28663.80
